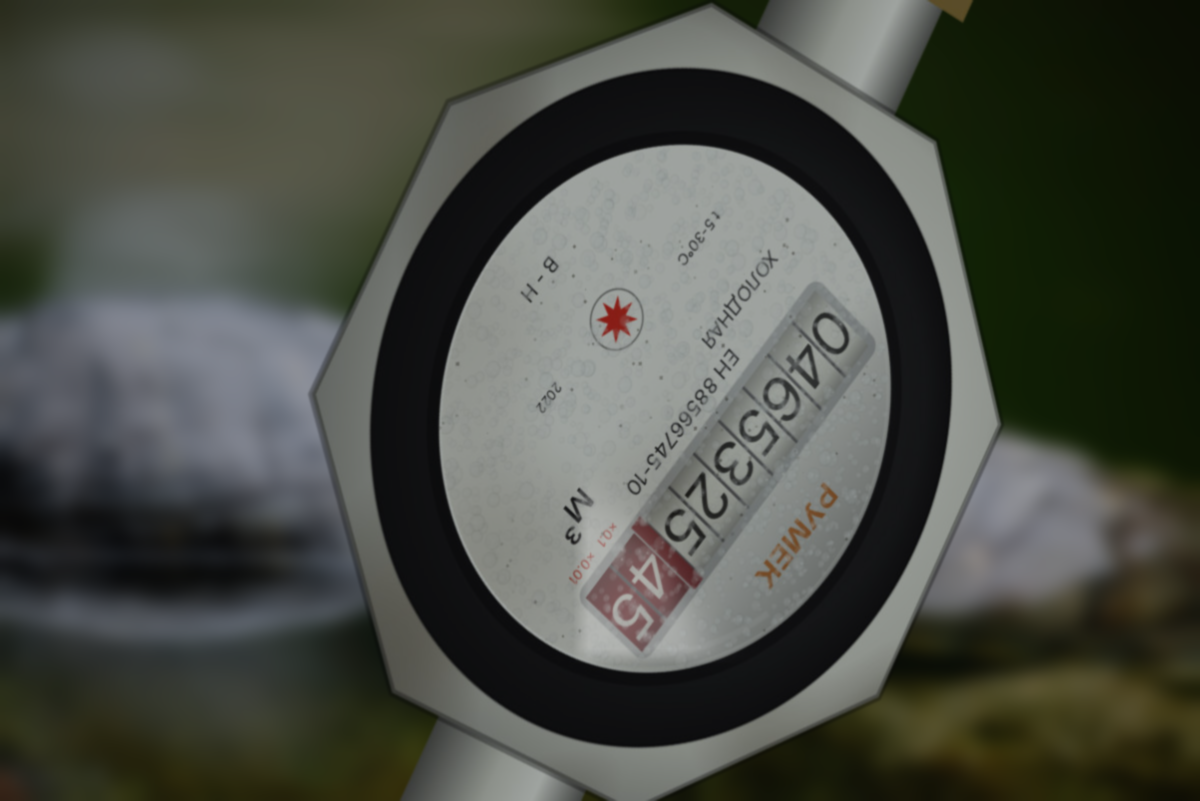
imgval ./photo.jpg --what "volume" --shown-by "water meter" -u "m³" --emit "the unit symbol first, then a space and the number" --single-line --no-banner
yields m³ 465325.45
